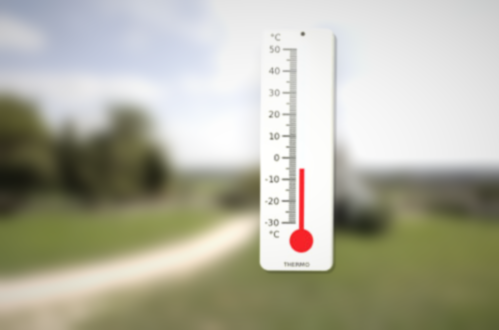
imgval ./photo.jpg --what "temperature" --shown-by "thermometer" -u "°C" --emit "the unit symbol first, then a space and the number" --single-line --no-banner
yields °C -5
